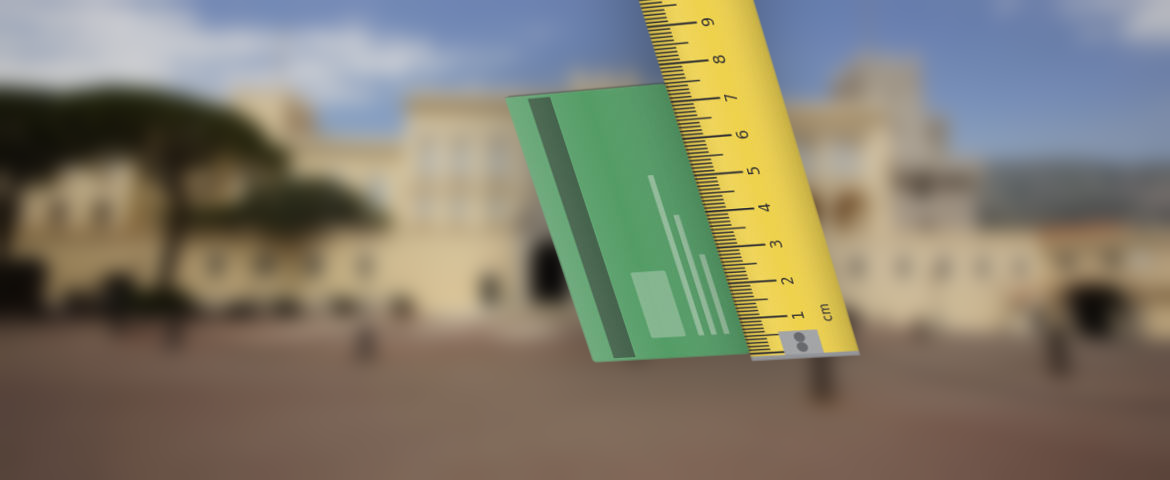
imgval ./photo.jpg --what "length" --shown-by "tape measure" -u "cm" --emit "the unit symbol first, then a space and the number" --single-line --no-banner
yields cm 7.5
